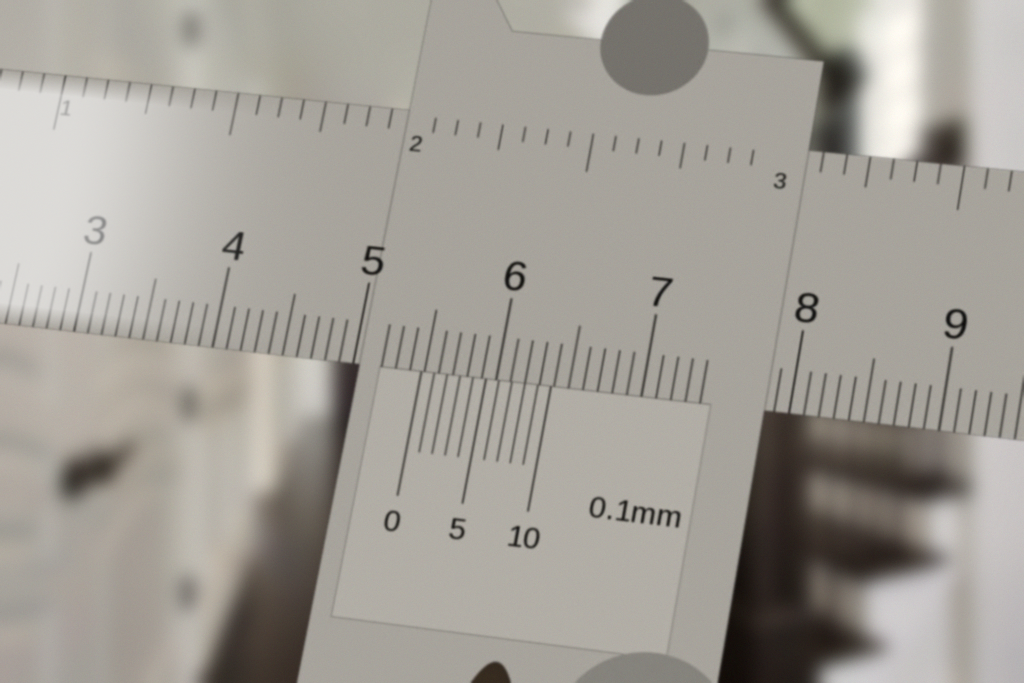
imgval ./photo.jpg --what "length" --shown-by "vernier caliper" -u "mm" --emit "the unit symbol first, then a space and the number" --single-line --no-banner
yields mm 54.8
